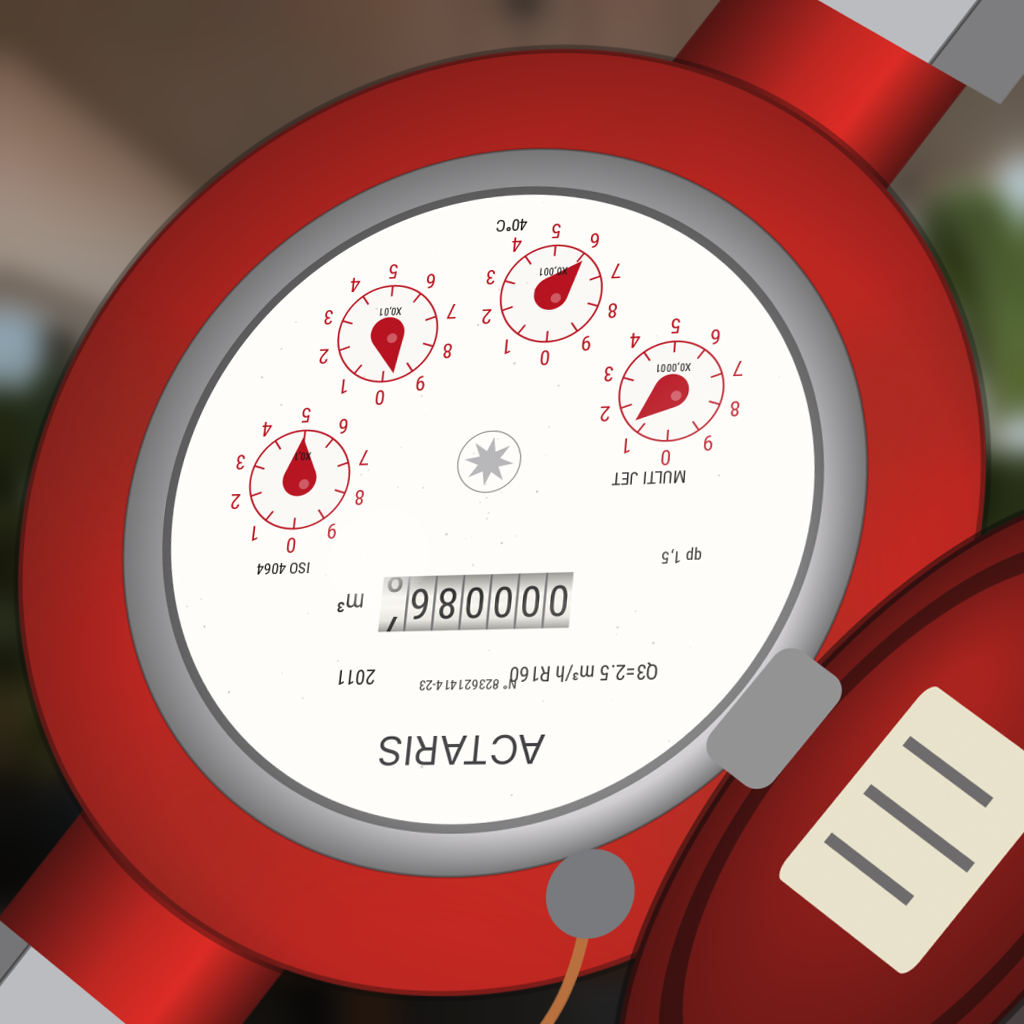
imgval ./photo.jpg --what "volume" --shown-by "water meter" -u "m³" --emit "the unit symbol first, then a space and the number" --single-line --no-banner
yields m³ 867.4961
